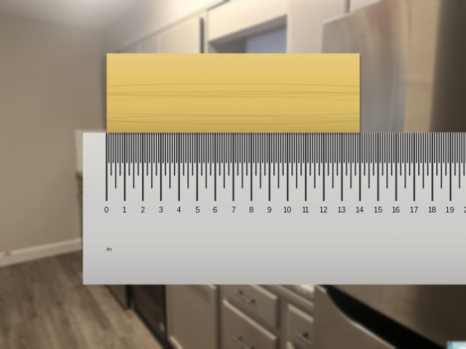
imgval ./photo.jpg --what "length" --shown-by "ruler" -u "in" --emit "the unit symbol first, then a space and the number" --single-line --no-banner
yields in 14
